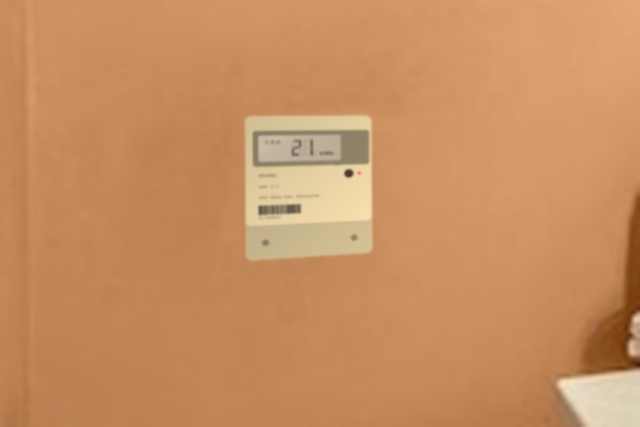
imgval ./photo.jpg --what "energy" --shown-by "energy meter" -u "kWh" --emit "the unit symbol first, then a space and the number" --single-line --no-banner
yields kWh 21
